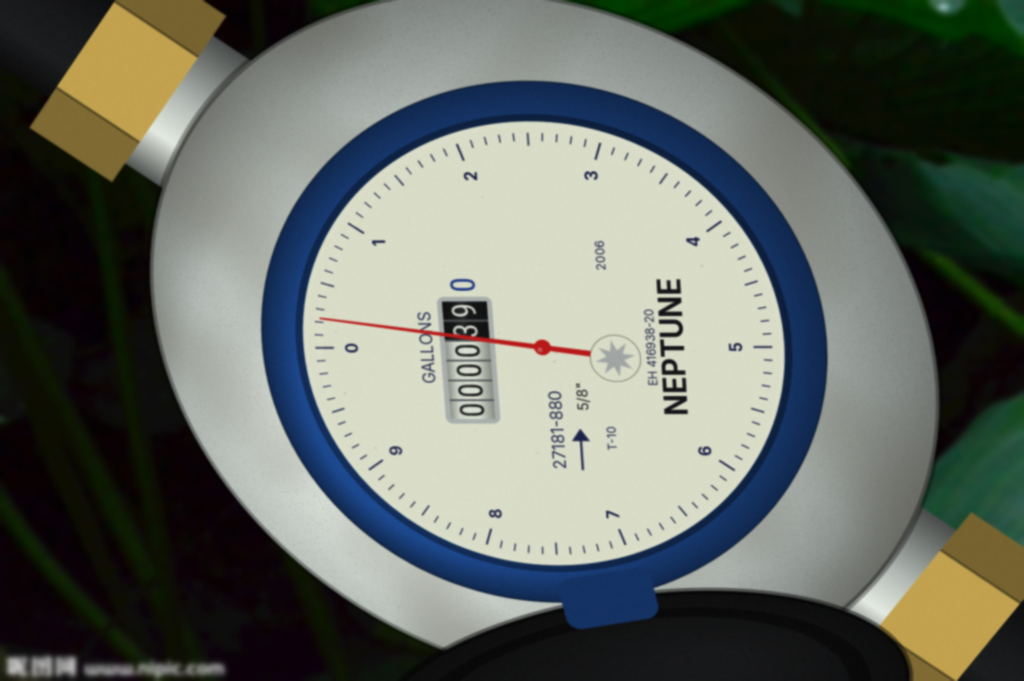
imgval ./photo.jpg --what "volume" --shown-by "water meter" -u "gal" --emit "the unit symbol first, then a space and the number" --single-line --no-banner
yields gal 390.2
